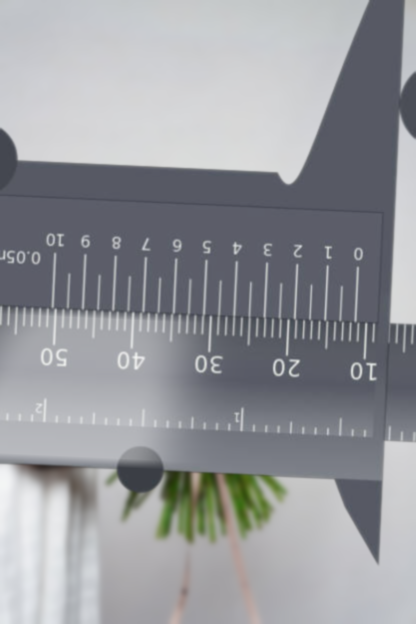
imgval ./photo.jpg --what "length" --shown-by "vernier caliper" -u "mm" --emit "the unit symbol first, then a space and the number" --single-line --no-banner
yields mm 11.4
